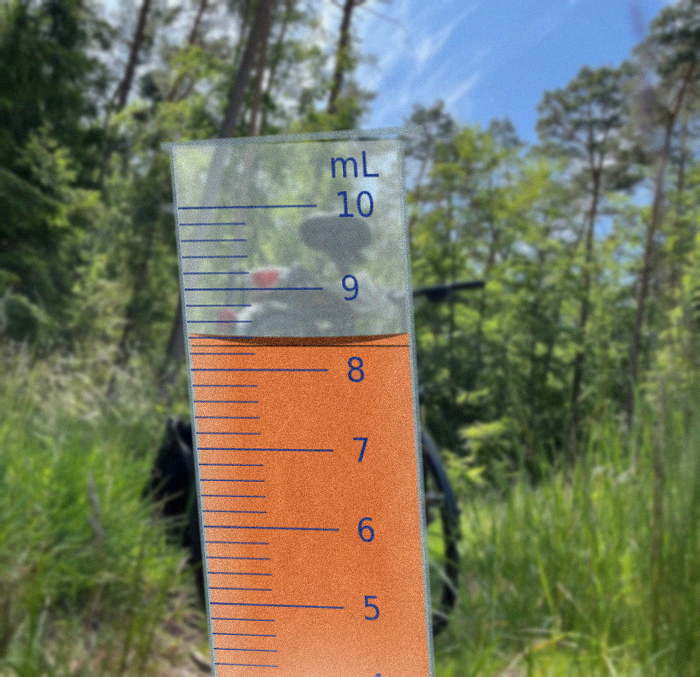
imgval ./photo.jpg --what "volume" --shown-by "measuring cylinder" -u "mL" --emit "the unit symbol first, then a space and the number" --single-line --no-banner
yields mL 8.3
